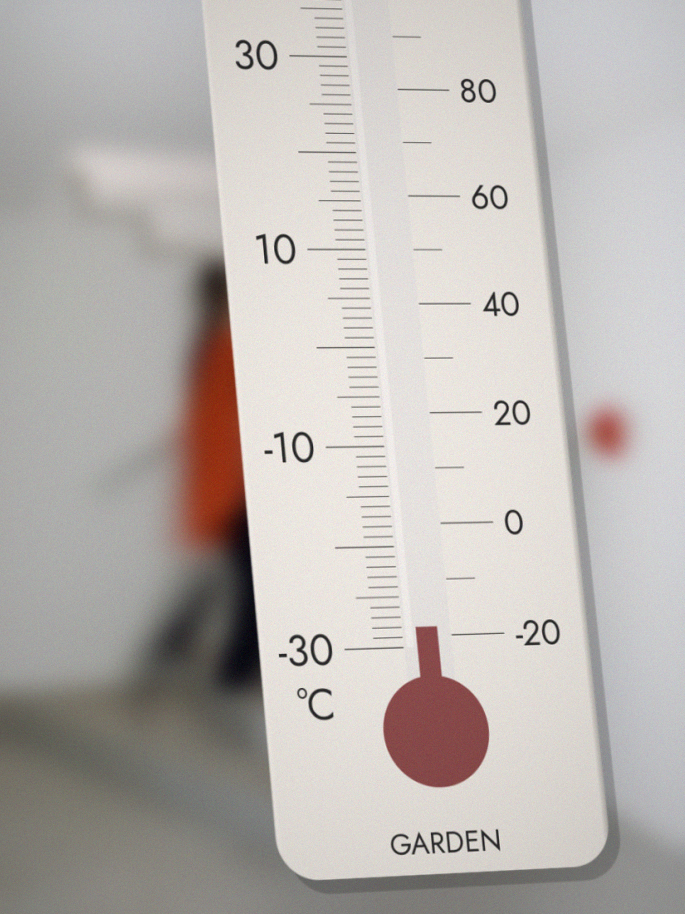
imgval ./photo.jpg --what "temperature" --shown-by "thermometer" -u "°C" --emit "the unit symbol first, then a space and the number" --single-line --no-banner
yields °C -28
